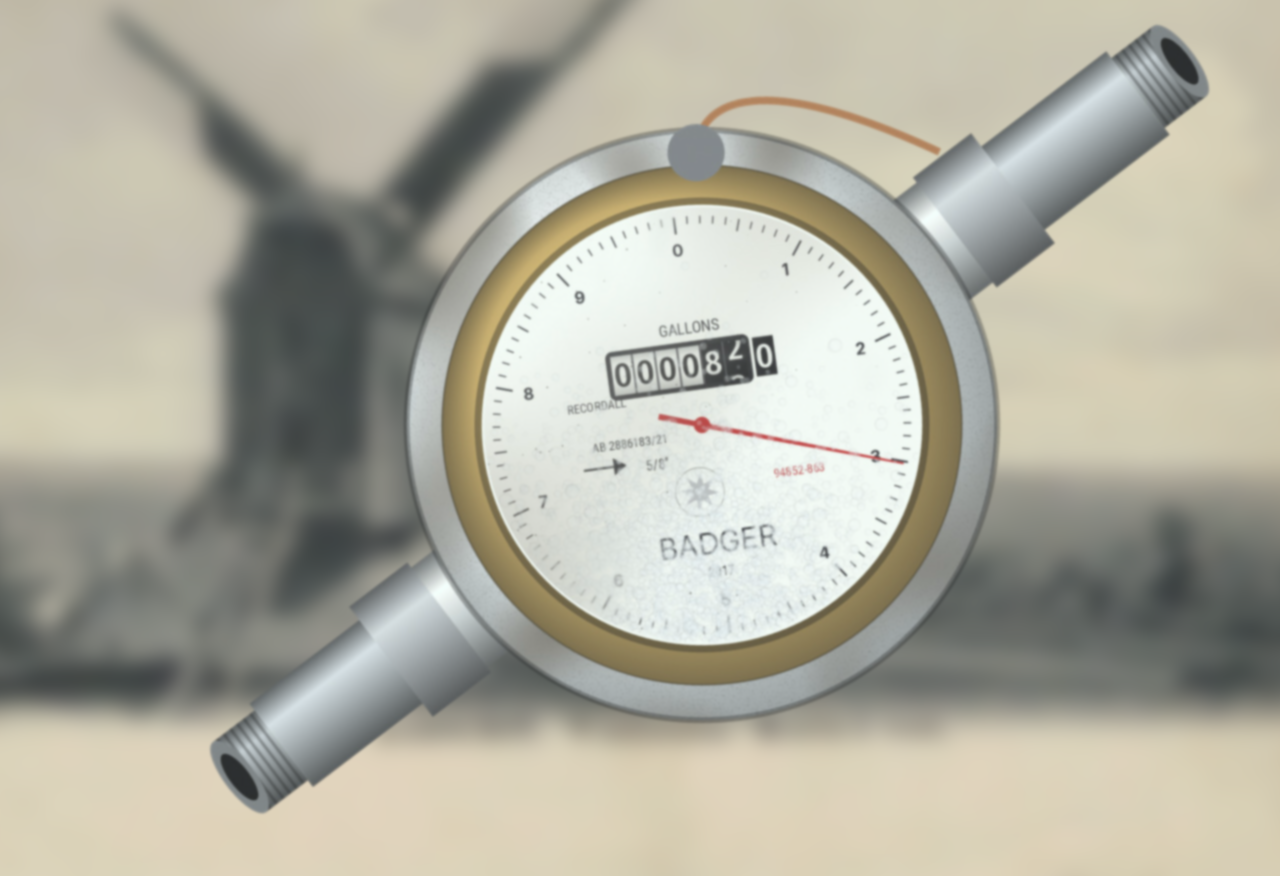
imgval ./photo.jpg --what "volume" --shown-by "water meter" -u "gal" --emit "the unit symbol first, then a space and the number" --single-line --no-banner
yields gal 823.0
